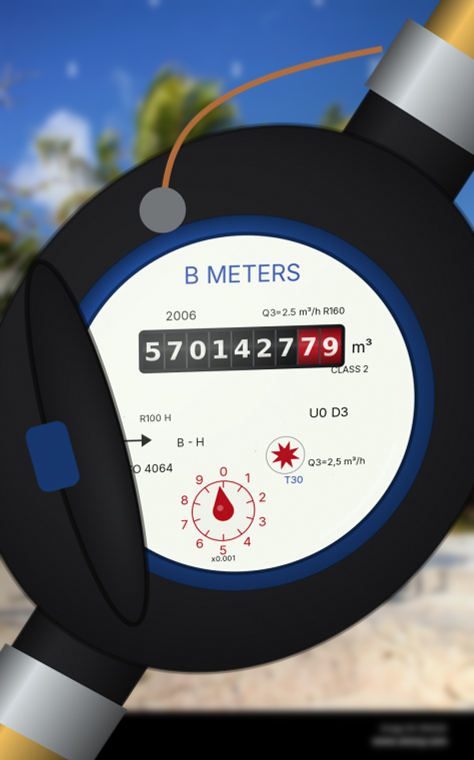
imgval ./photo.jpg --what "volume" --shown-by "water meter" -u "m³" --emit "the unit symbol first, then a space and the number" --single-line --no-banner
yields m³ 5701427.789
